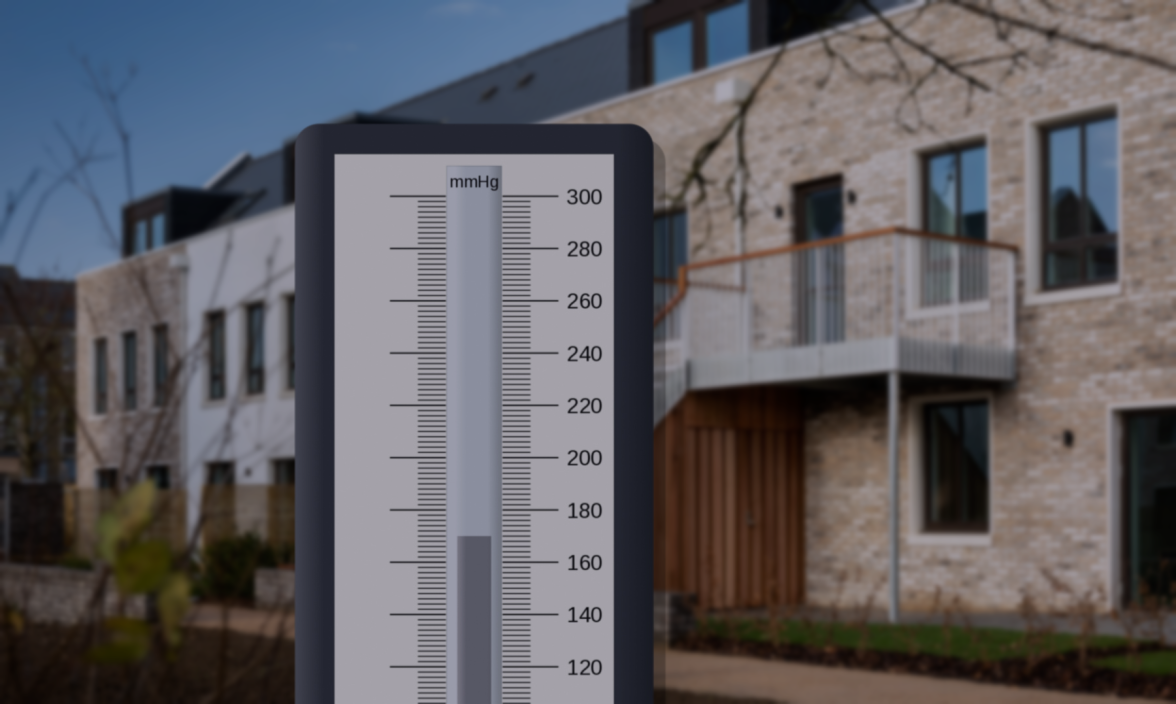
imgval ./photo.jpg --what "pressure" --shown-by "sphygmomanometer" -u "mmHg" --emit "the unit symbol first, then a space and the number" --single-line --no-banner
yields mmHg 170
